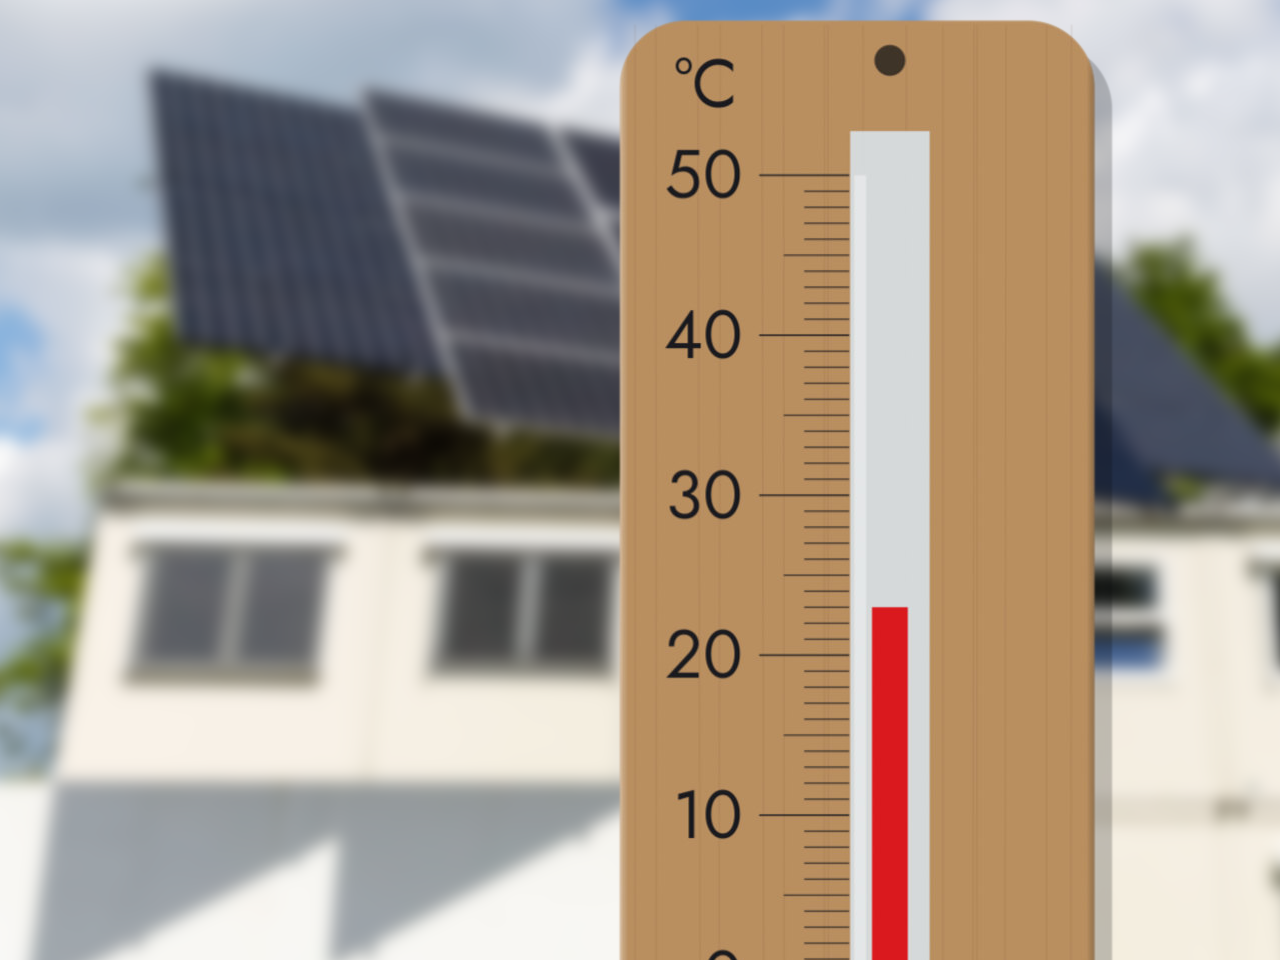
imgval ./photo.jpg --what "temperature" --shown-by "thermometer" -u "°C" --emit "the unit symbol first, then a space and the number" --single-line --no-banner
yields °C 23
